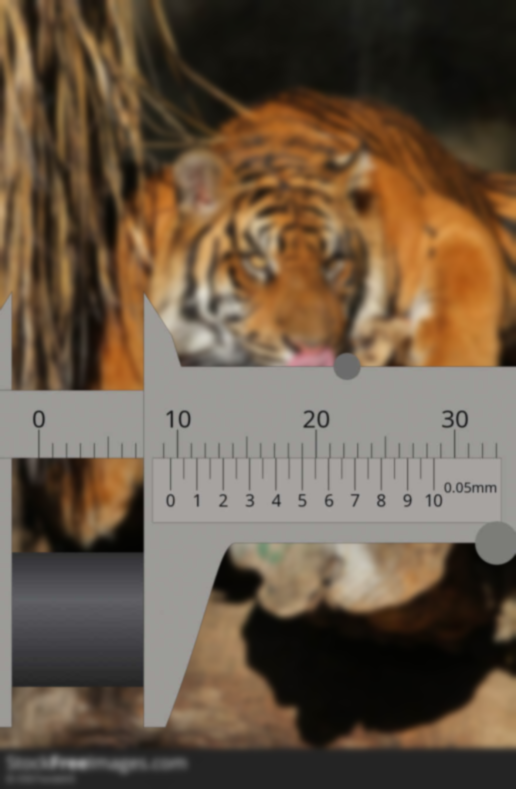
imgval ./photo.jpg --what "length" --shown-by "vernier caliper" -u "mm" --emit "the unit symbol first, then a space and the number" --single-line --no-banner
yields mm 9.5
